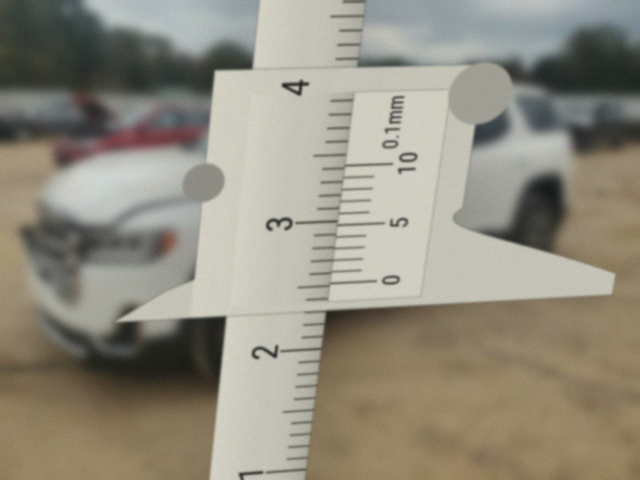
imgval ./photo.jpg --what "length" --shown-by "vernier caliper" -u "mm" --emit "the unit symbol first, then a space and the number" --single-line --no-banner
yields mm 25.2
